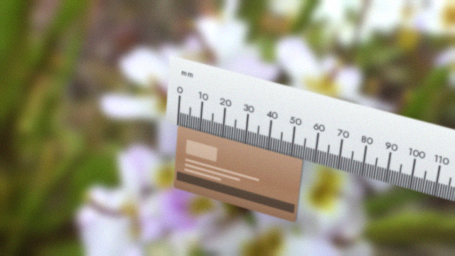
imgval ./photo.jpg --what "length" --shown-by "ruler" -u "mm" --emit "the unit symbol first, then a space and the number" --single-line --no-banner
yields mm 55
